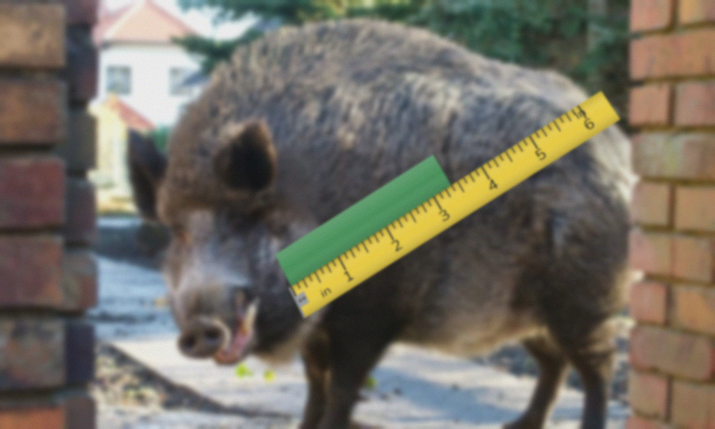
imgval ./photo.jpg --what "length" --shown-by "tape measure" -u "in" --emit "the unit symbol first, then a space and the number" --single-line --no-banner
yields in 3.375
